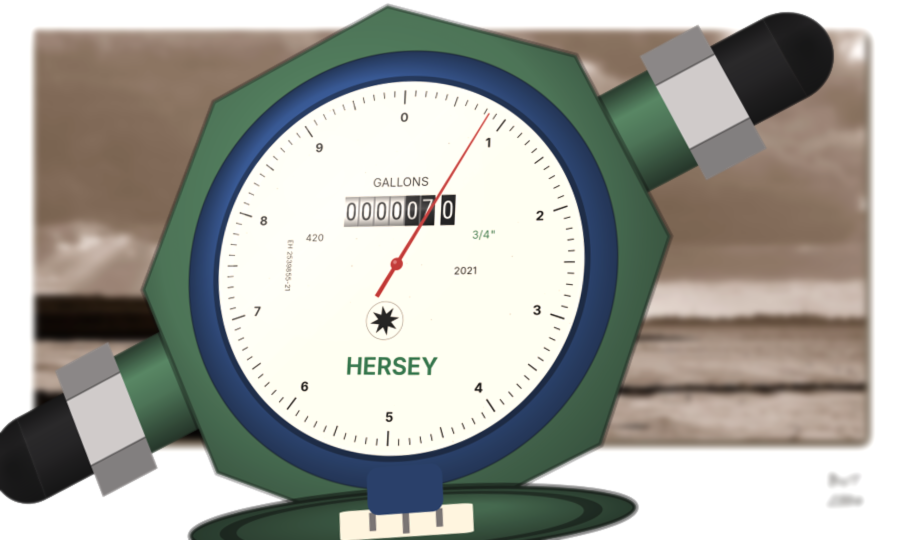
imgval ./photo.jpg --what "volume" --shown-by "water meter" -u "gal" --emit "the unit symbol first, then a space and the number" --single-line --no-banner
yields gal 70.8
